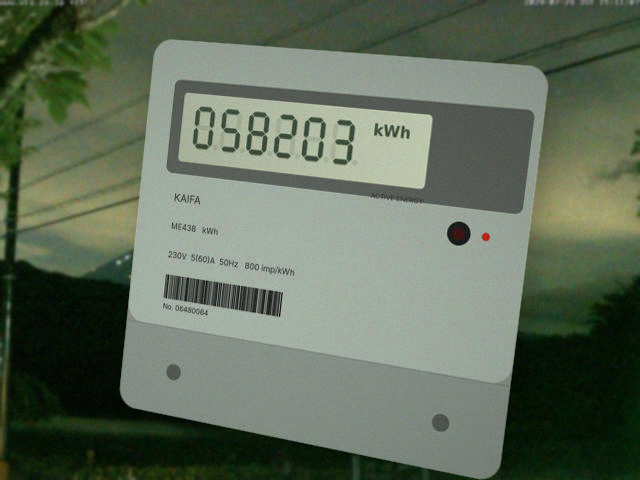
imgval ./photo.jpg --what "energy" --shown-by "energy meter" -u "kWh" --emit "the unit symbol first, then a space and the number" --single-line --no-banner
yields kWh 58203
